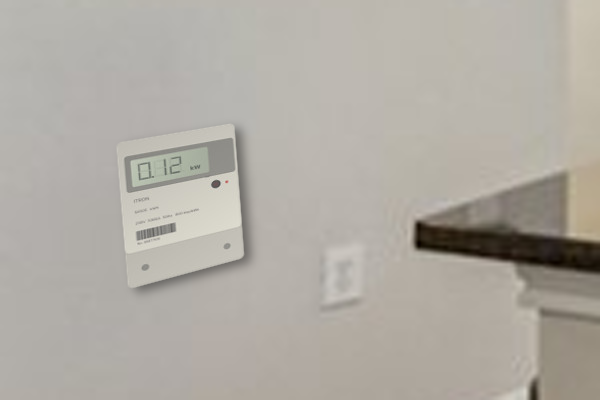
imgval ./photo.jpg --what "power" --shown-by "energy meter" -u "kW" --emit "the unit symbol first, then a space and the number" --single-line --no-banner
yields kW 0.12
